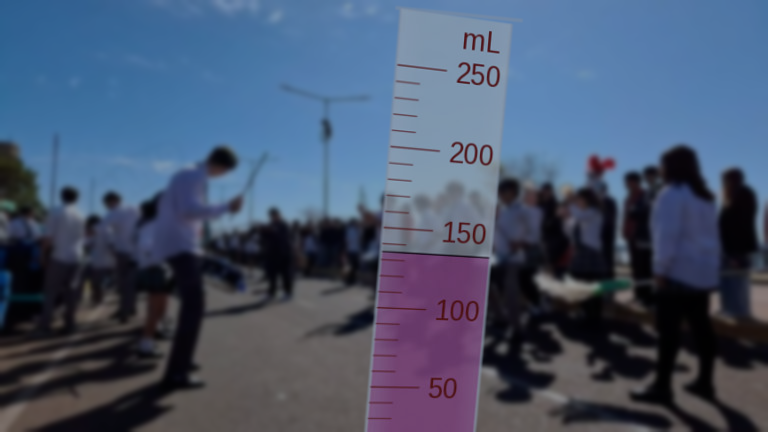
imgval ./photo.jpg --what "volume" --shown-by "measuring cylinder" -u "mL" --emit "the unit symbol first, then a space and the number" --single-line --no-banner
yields mL 135
